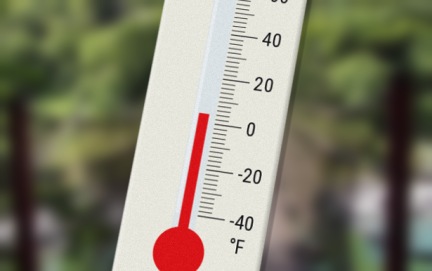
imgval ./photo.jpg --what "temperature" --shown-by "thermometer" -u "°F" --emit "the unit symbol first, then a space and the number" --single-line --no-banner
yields °F 4
